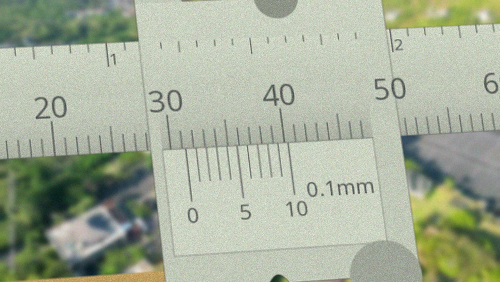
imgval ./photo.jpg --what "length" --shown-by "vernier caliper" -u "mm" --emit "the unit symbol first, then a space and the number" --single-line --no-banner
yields mm 31.3
